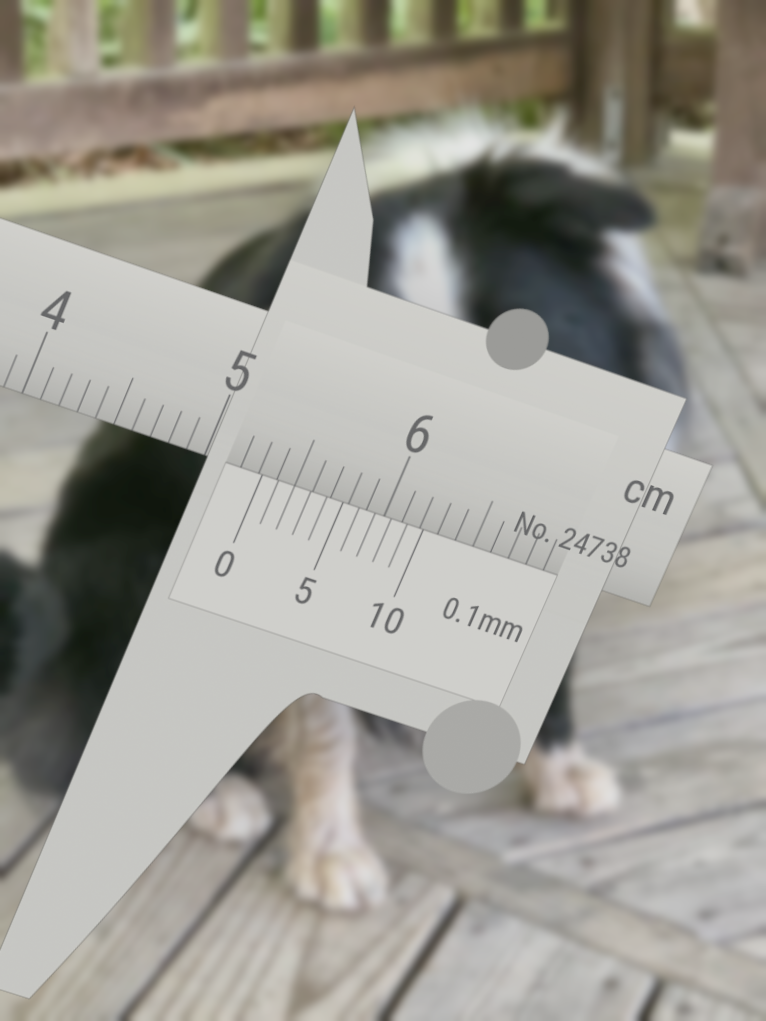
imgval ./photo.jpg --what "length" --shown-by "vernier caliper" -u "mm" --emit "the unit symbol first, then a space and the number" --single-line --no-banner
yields mm 53.2
